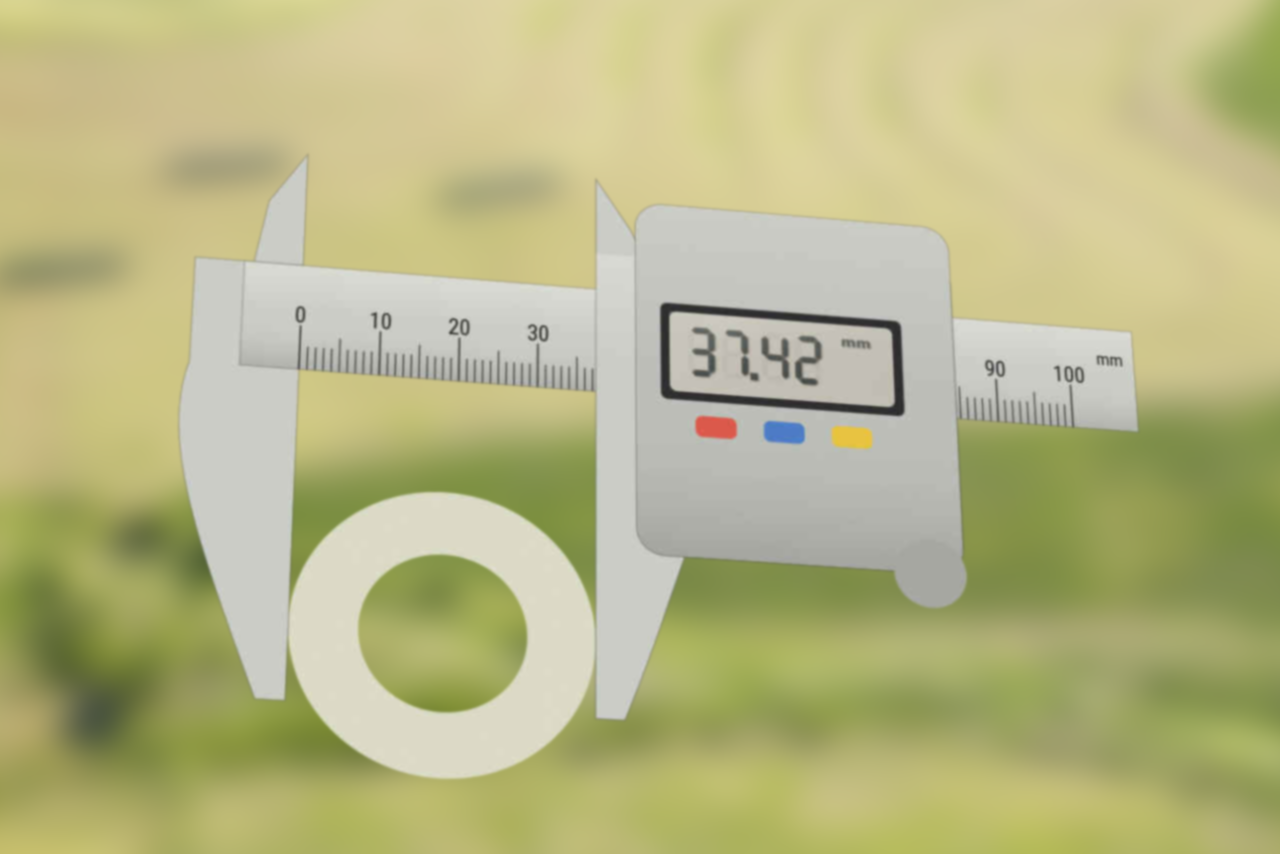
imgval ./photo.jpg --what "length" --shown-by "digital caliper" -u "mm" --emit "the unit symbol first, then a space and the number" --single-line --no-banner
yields mm 37.42
